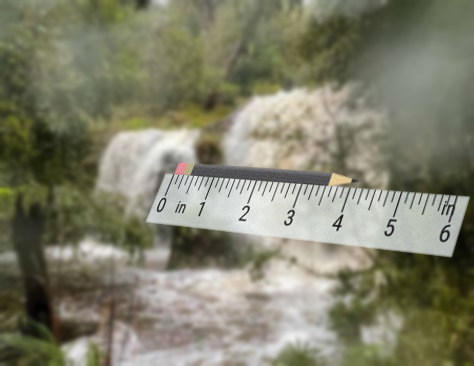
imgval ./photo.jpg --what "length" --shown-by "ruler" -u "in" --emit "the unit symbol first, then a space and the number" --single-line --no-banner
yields in 4.125
